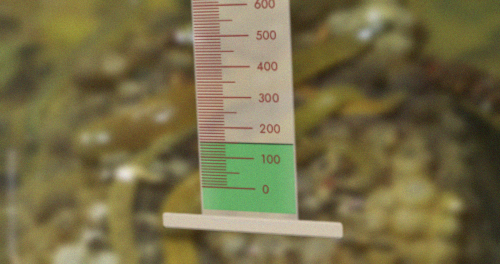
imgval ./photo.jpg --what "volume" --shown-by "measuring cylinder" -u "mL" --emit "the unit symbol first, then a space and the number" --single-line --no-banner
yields mL 150
